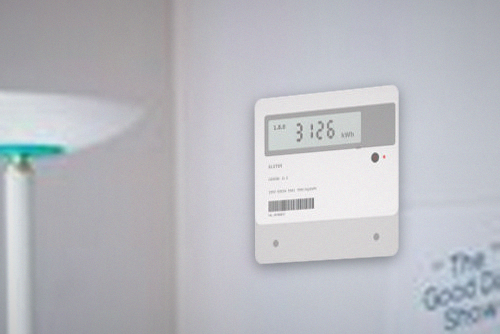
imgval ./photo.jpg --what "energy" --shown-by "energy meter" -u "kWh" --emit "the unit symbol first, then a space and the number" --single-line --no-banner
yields kWh 3126
